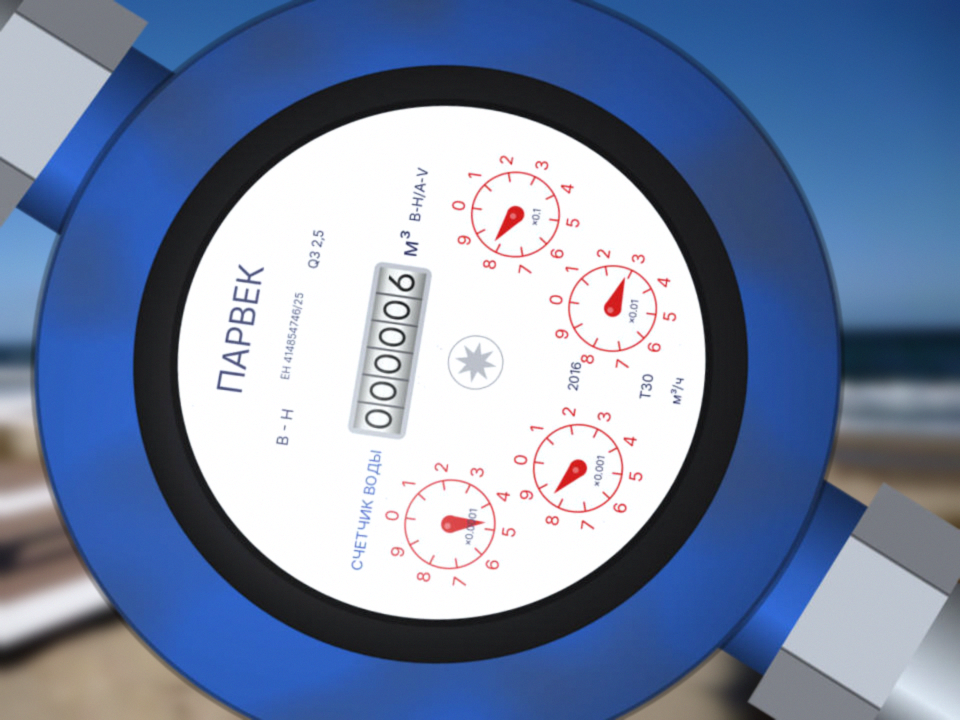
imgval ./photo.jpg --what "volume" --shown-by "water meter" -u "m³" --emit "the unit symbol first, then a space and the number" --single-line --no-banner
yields m³ 6.8284
